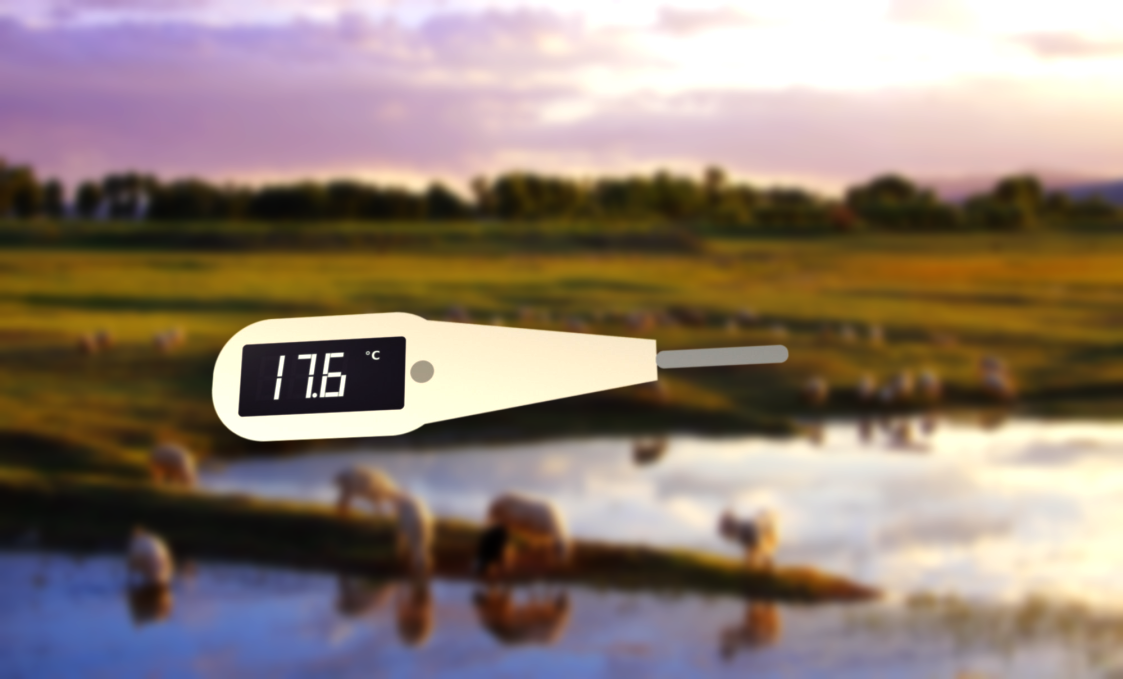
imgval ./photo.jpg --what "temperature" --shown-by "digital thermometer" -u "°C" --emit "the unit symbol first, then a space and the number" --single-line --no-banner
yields °C 17.6
